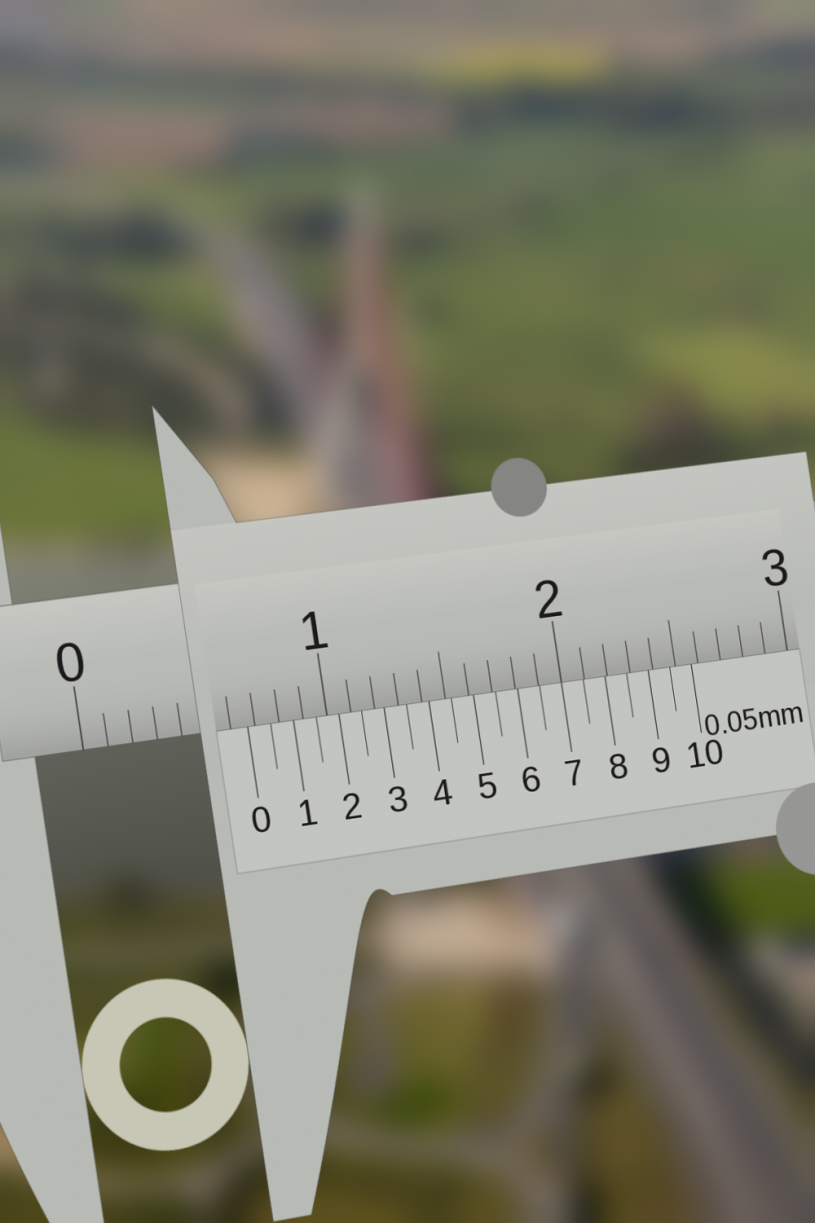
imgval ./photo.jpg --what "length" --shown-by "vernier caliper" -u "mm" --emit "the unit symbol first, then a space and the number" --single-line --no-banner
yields mm 6.70
